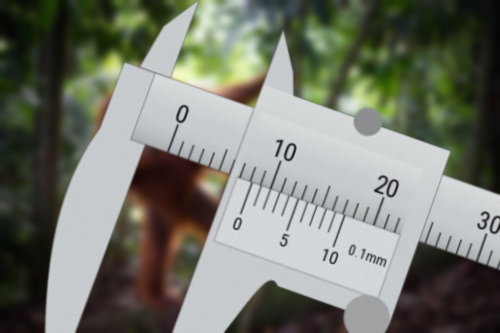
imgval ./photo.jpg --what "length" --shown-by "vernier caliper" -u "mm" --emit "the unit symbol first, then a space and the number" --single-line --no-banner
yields mm 8.2
